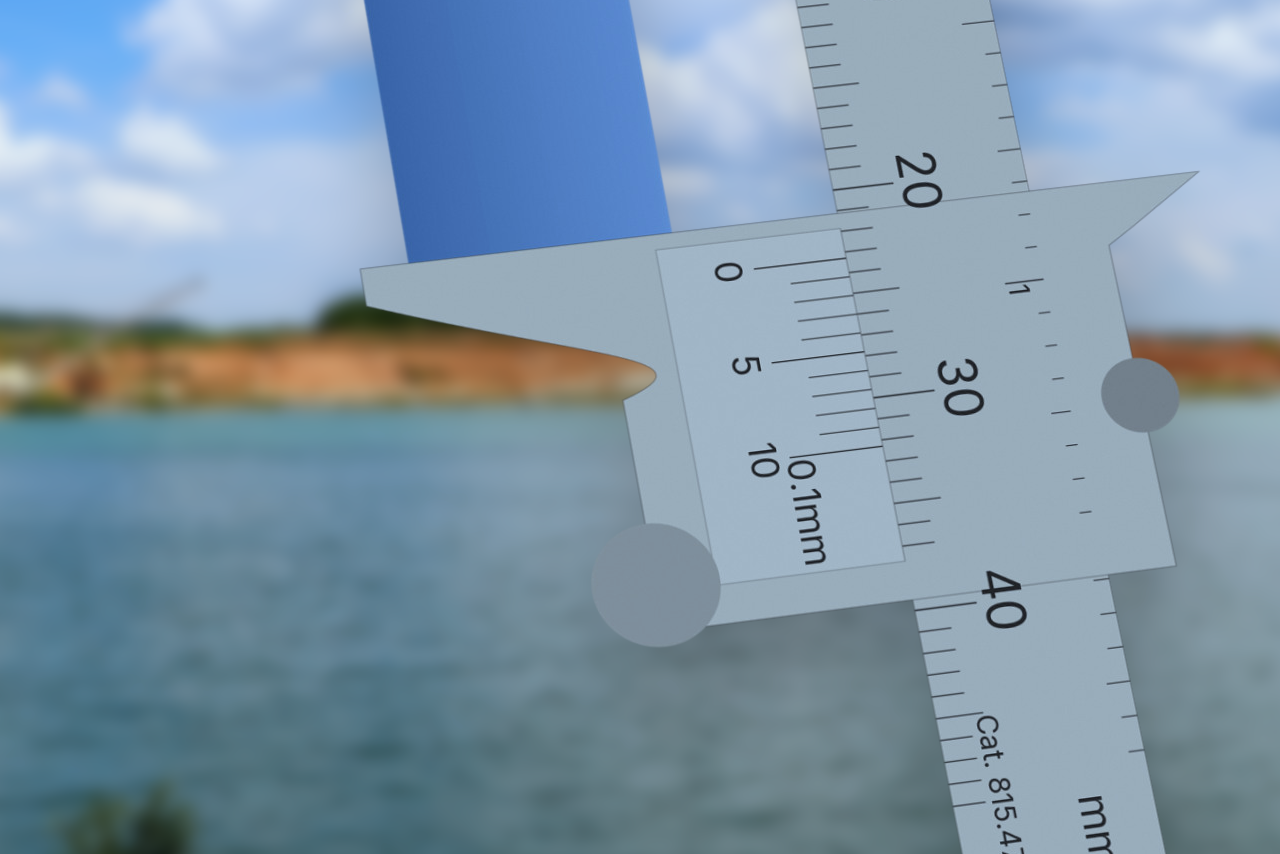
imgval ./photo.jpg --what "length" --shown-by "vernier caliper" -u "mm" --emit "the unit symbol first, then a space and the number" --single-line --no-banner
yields mm 23.3
